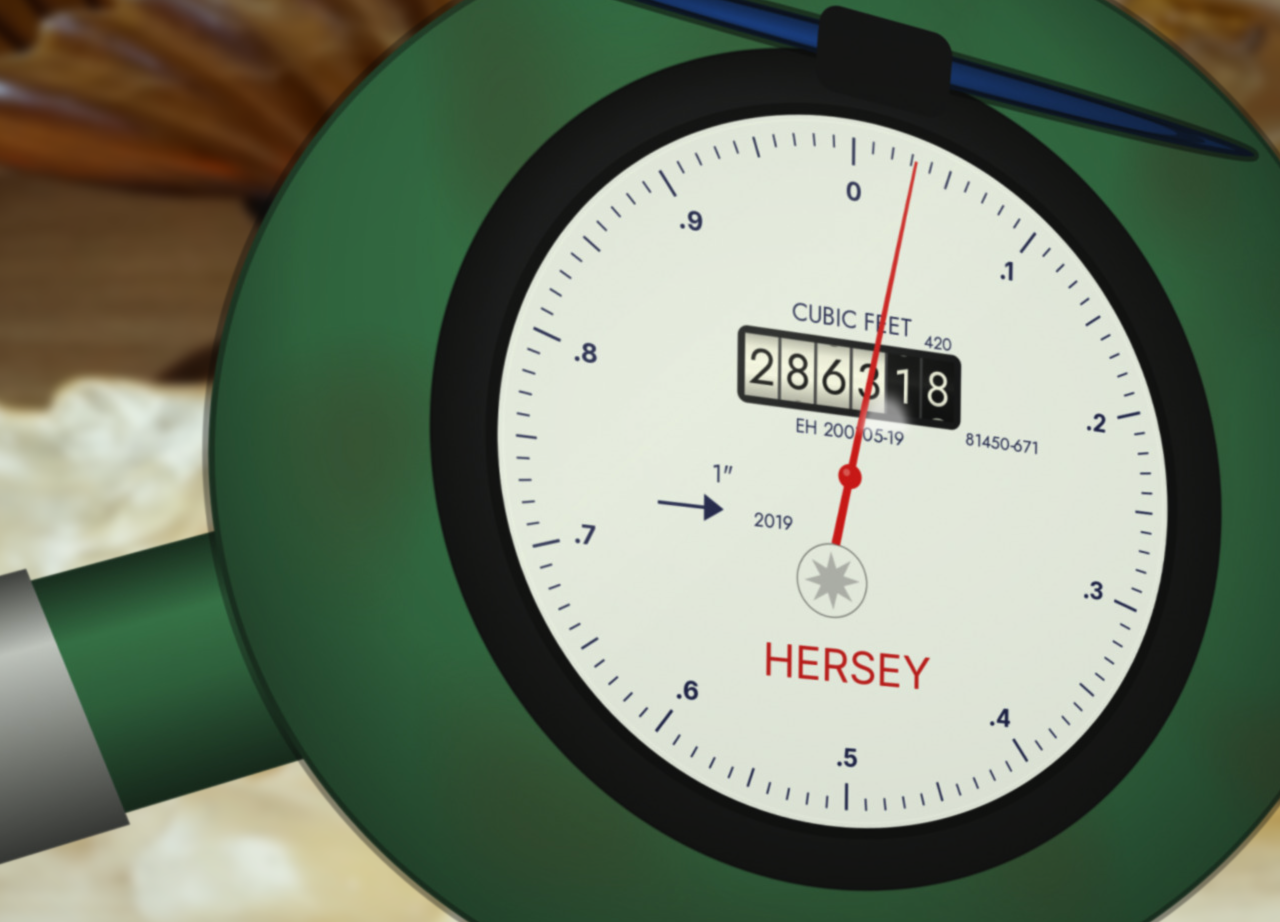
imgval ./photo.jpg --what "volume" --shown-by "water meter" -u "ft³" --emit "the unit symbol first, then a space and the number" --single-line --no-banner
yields ft³ 286318.03
